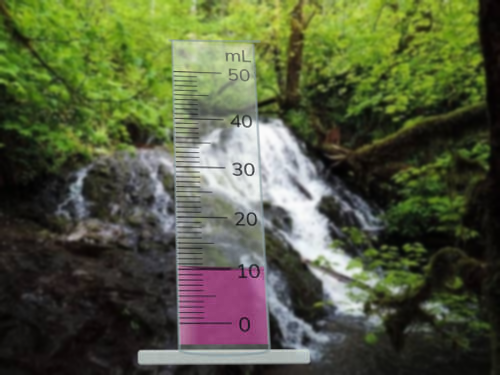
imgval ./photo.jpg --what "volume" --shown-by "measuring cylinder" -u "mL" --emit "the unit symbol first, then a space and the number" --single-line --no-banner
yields mL 10
